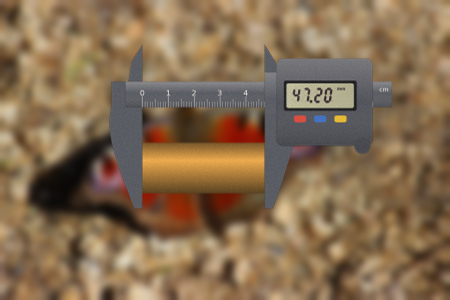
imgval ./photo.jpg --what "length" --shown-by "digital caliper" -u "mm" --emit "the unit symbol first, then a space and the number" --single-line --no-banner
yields mm 47.20
